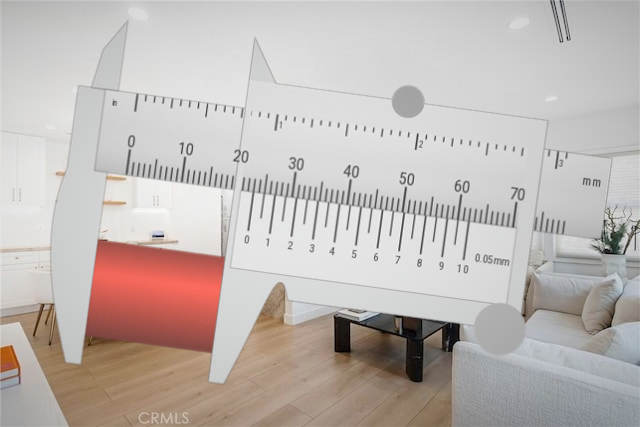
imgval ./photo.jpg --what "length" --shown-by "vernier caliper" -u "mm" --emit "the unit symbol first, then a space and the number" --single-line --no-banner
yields mm 23.0
